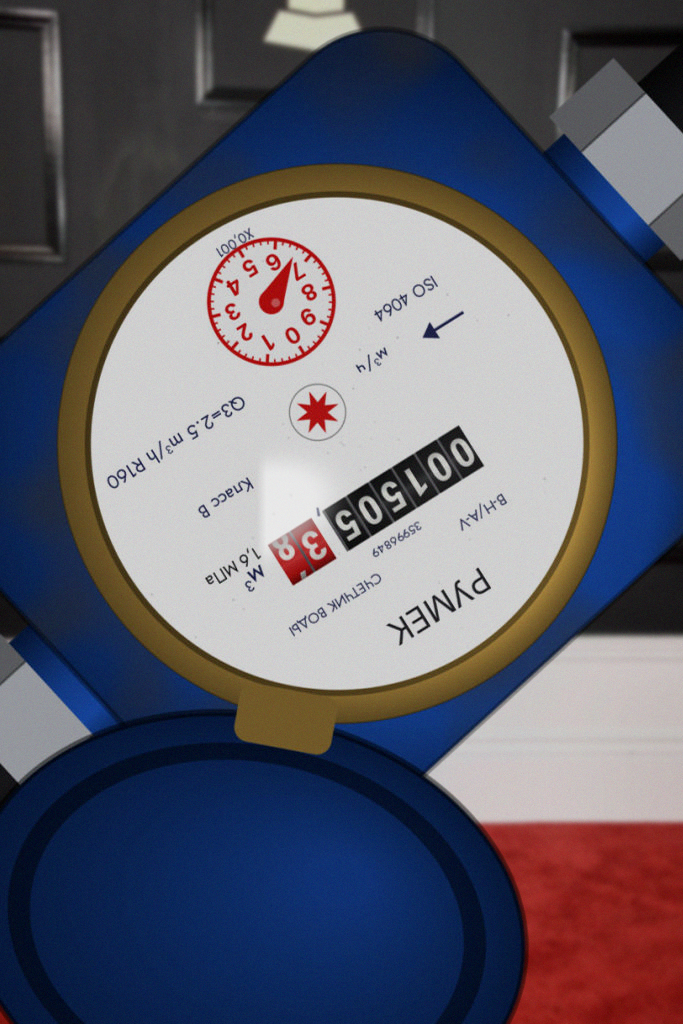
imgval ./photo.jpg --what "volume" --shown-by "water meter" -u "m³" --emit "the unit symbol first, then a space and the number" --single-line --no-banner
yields m³ 1505.376
